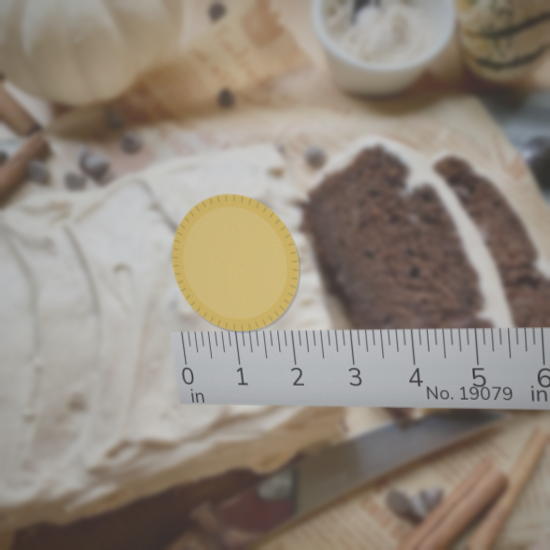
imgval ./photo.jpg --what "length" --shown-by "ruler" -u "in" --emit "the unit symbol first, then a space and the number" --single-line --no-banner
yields in 2.25
